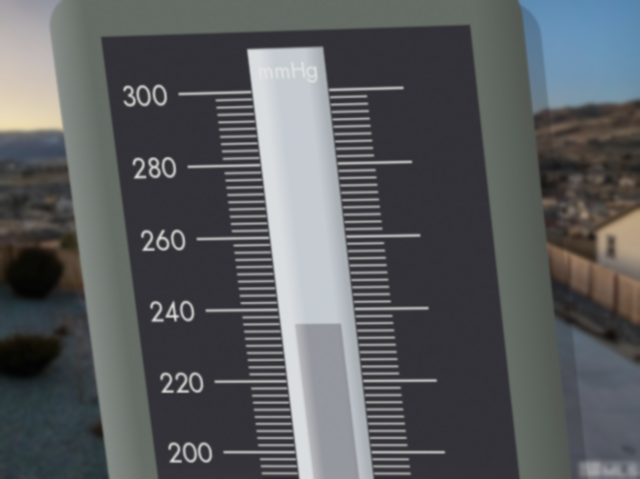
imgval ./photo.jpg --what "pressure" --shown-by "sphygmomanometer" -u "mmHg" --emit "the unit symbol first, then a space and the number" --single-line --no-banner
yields mmHg 236
